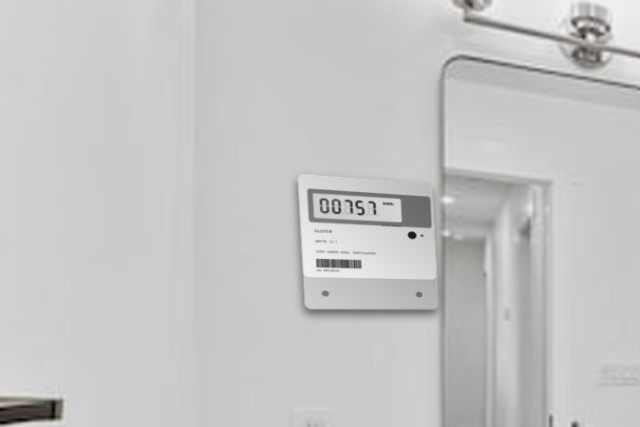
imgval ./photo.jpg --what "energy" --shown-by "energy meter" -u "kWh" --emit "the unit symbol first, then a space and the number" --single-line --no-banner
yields kWh 757
